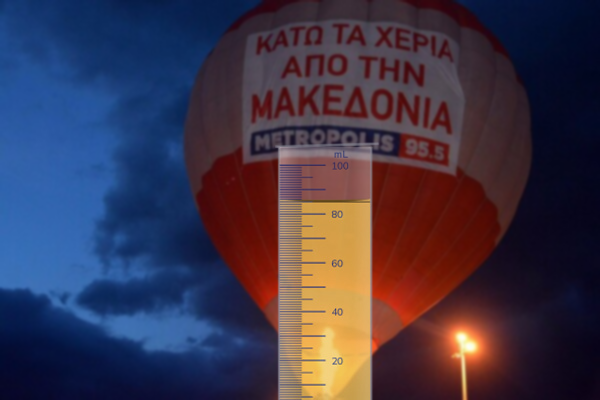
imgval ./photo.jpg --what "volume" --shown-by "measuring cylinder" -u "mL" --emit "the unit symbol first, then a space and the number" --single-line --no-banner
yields mL 85
